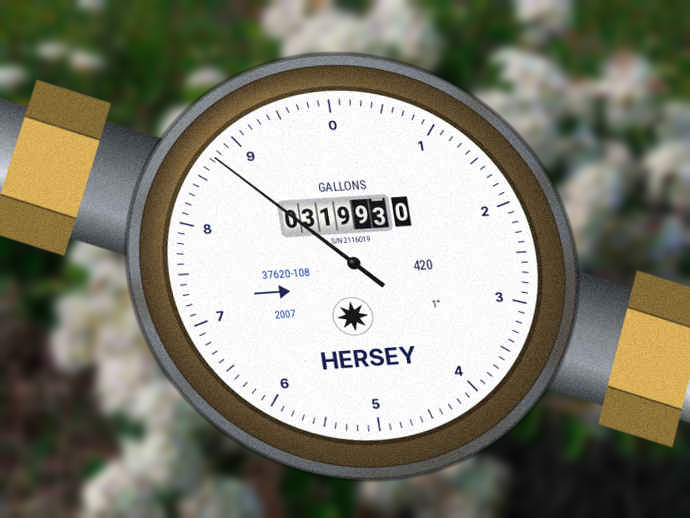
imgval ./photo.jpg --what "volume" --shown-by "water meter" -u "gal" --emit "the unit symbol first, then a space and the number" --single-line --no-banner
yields gal 319928.7
